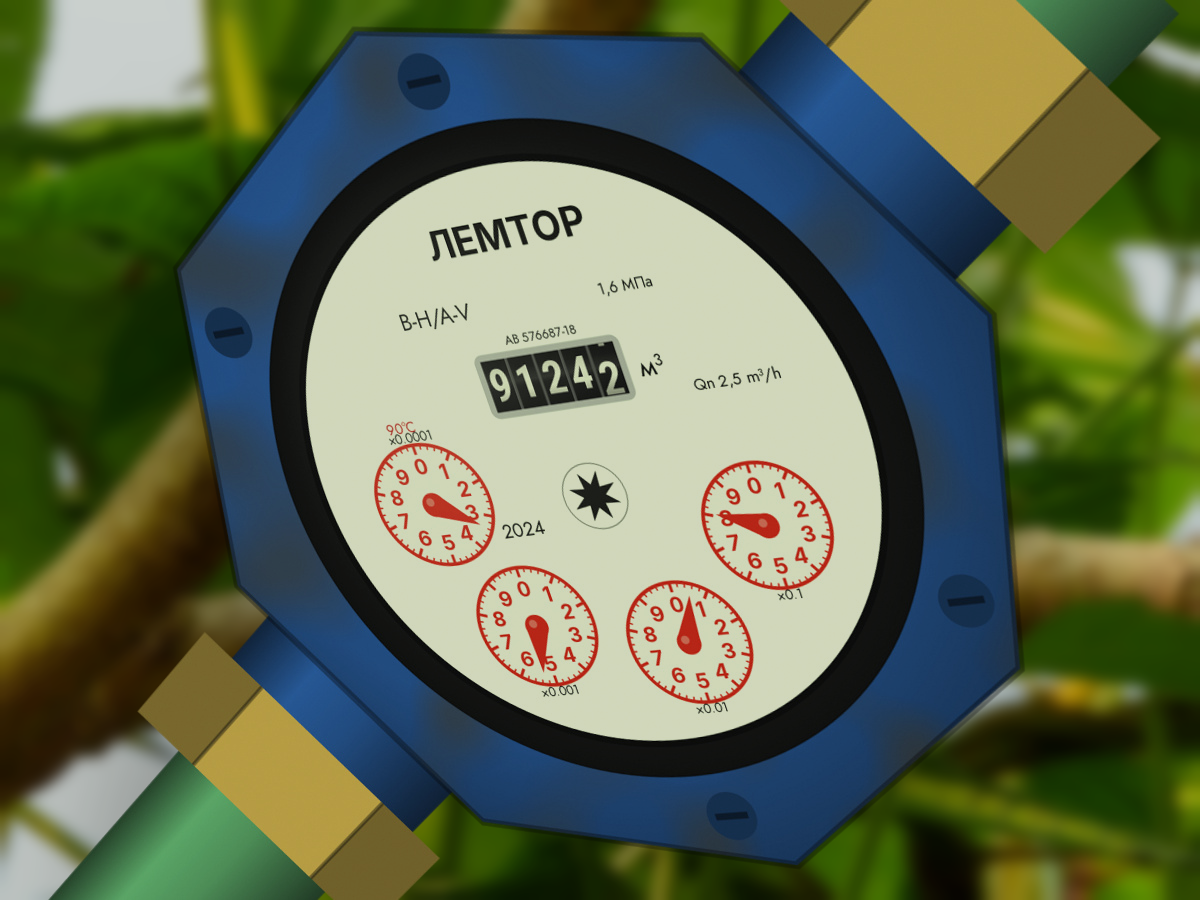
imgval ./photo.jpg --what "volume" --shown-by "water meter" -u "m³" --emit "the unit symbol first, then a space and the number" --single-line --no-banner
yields m³ 91241.8053
